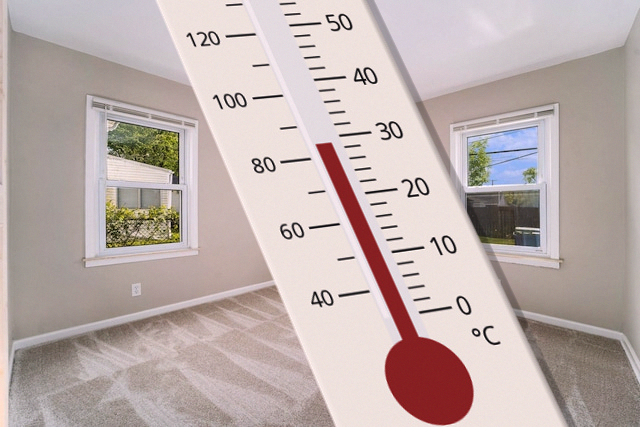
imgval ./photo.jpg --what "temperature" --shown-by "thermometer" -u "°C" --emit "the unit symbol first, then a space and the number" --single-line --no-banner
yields °C 29
